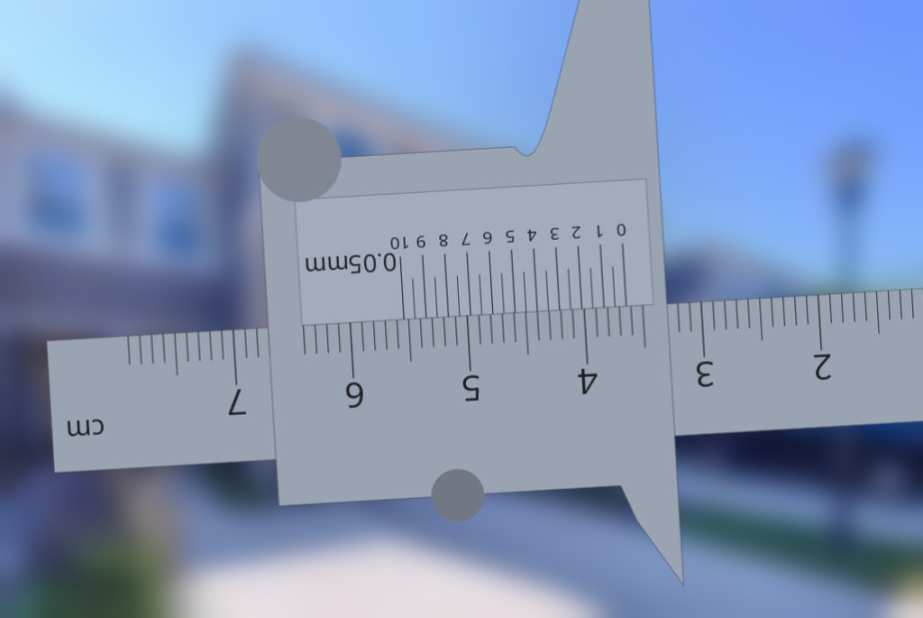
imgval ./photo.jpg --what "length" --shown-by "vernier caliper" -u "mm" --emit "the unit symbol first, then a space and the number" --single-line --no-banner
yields mm 36.4
